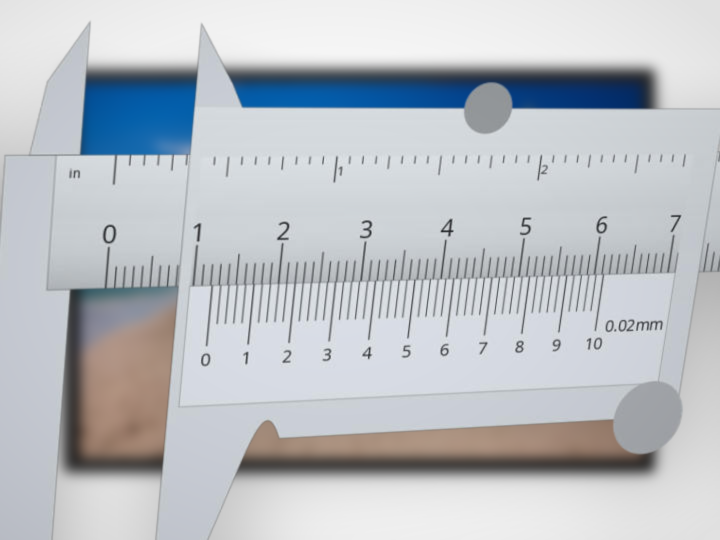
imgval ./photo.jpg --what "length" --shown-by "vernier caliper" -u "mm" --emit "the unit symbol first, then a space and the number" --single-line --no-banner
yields mm 12.2
